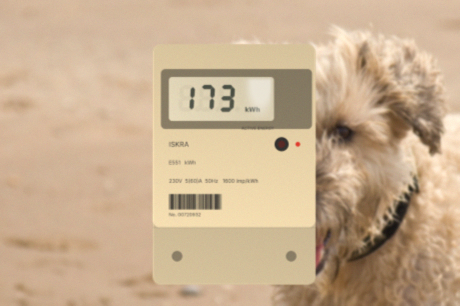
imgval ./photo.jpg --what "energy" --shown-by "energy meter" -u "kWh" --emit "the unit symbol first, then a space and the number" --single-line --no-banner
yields kWh 173
